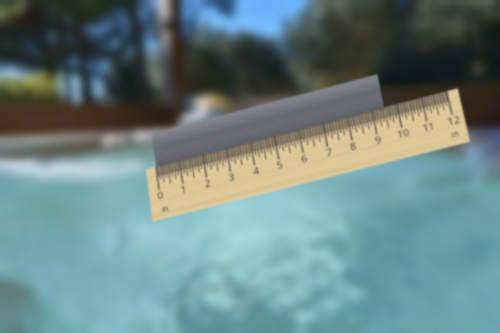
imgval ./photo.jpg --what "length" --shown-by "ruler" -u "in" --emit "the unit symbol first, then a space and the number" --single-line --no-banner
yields in 9.5
